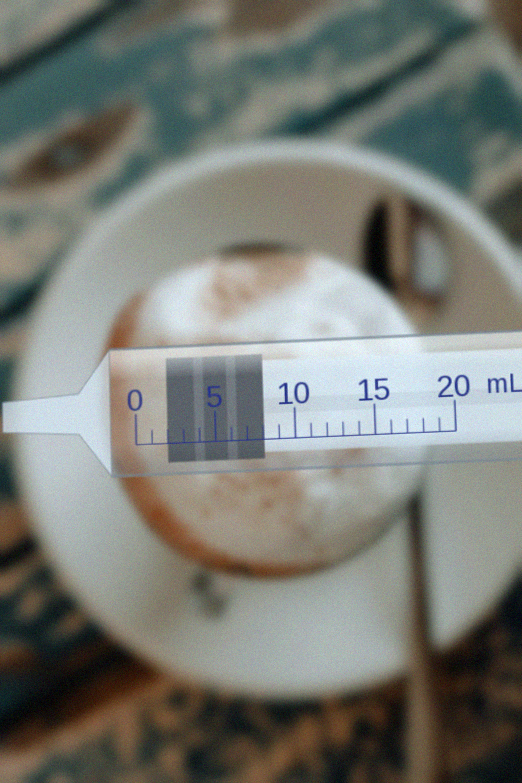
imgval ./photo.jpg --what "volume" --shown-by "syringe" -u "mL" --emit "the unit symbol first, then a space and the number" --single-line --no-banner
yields mL 2
